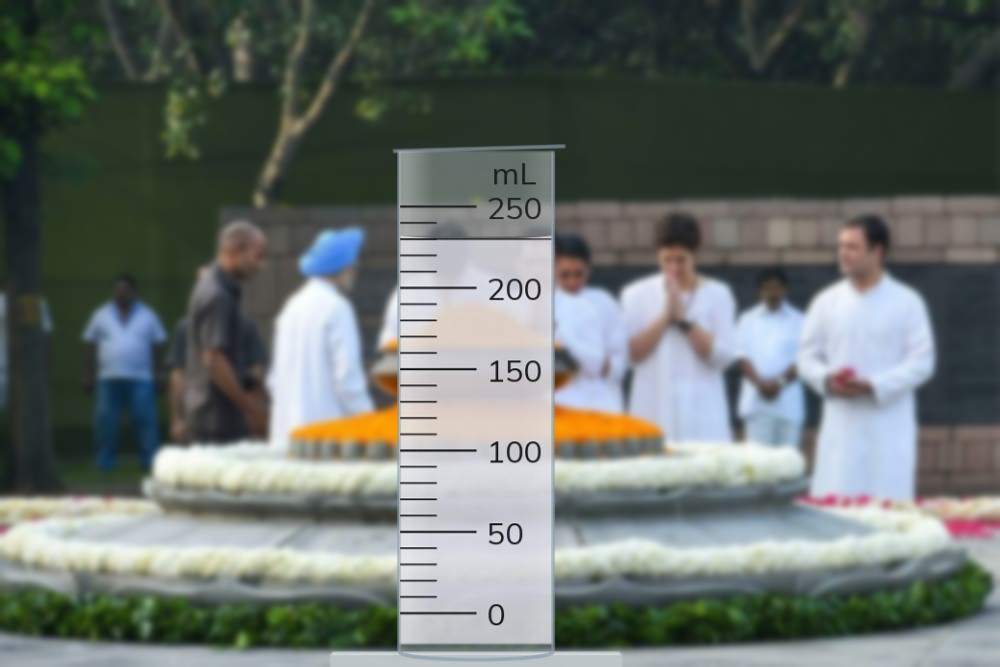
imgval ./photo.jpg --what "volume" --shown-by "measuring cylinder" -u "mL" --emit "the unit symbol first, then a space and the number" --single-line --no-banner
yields mL 230
